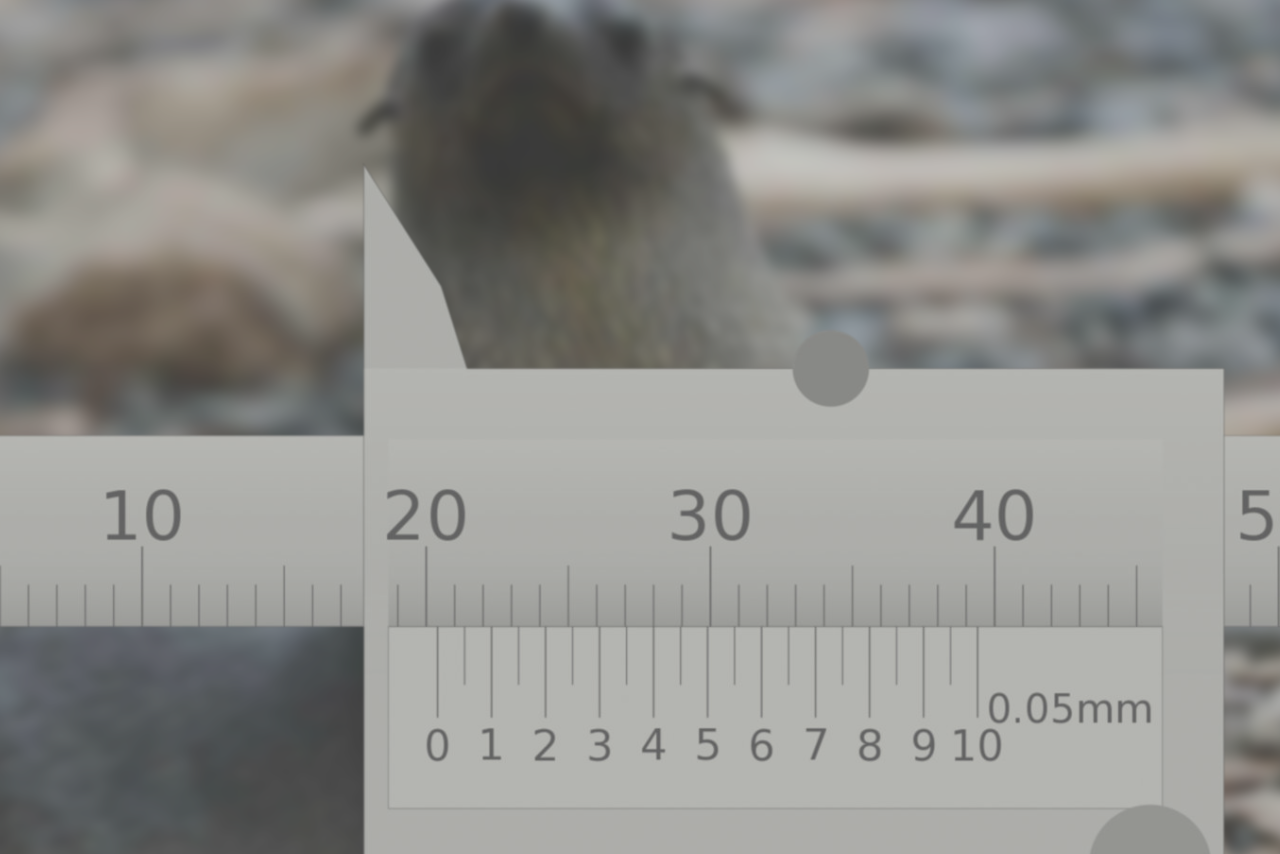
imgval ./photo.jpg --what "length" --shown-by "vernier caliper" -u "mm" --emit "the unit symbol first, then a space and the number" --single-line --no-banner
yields mm 20.40
